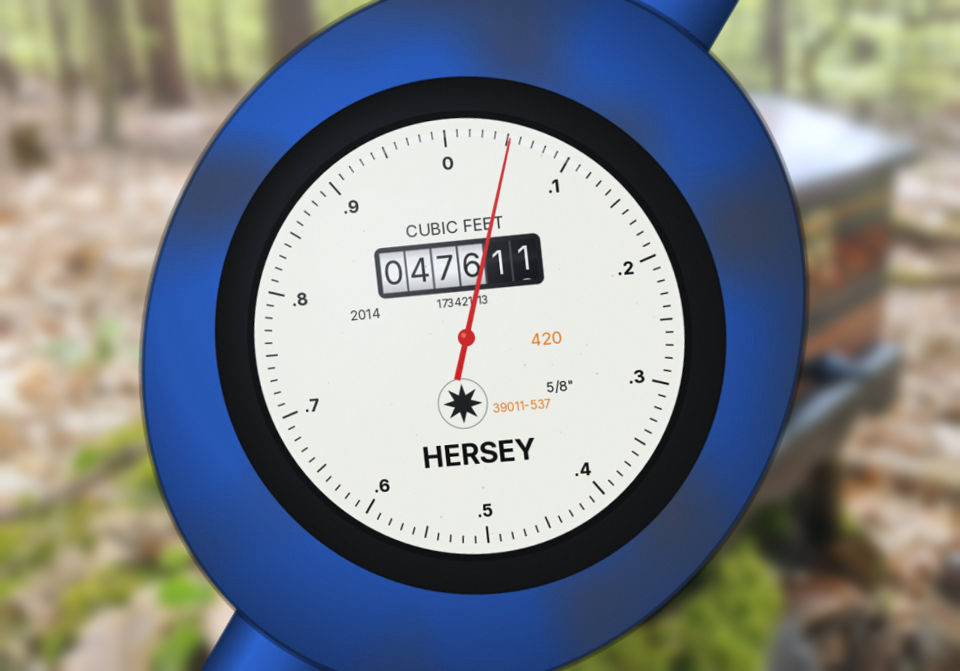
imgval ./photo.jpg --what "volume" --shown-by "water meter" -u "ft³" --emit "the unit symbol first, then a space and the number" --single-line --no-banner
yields ft³ 47611.05
